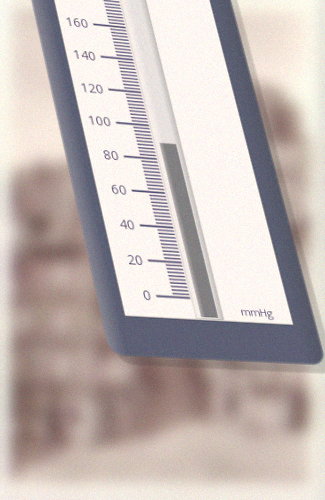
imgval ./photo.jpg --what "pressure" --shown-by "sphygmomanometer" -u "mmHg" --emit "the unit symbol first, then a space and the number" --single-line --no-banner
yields mmHg 90
